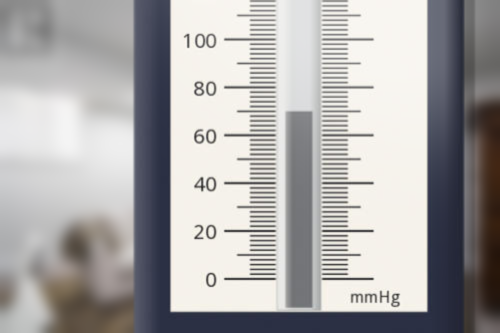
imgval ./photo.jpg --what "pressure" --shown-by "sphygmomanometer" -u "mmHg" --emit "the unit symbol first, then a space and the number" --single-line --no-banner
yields mmHg 70
